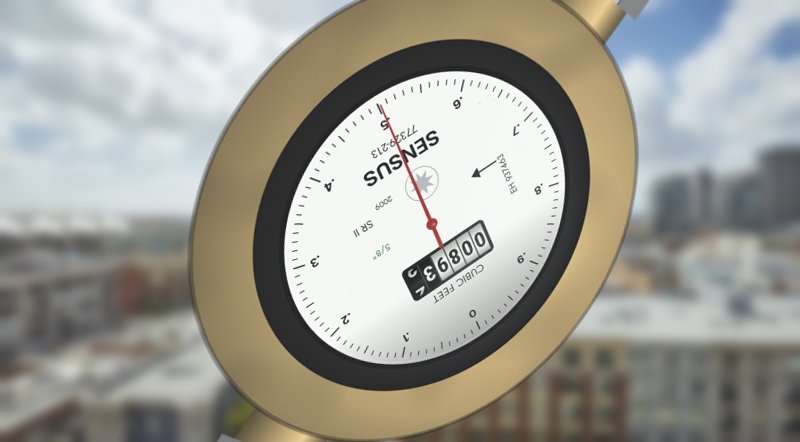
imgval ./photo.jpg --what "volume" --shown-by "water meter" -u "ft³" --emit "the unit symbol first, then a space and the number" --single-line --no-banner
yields ft³ 8932.50
